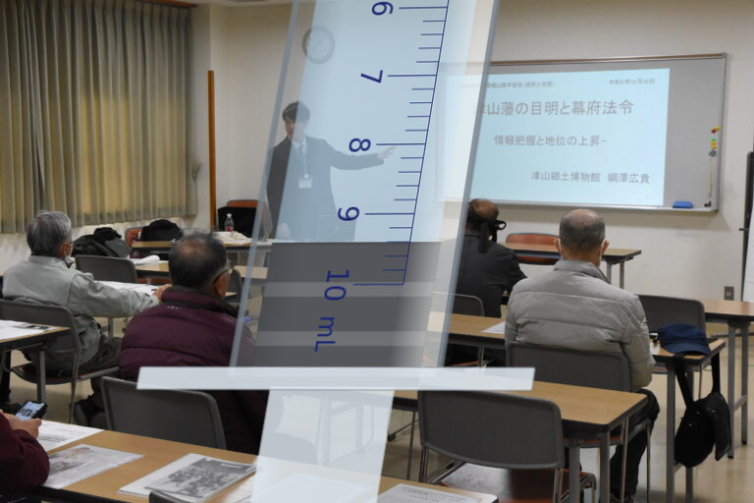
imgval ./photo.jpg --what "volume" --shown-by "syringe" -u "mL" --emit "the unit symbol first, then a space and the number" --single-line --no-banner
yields mL 9.4
